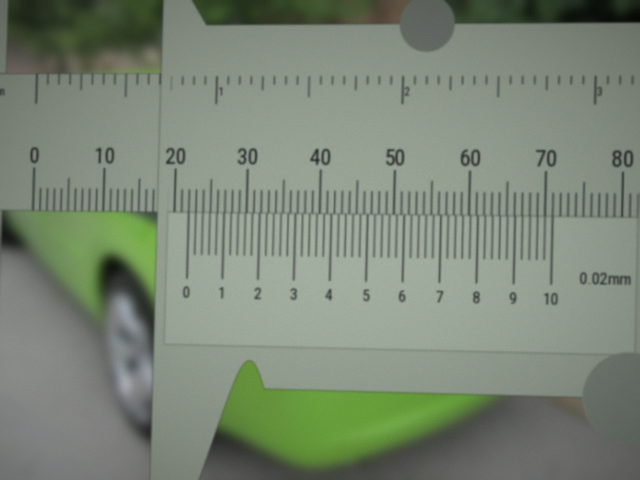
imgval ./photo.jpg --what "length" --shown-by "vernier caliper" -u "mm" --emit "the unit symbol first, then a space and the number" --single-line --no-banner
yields mm 22.0
